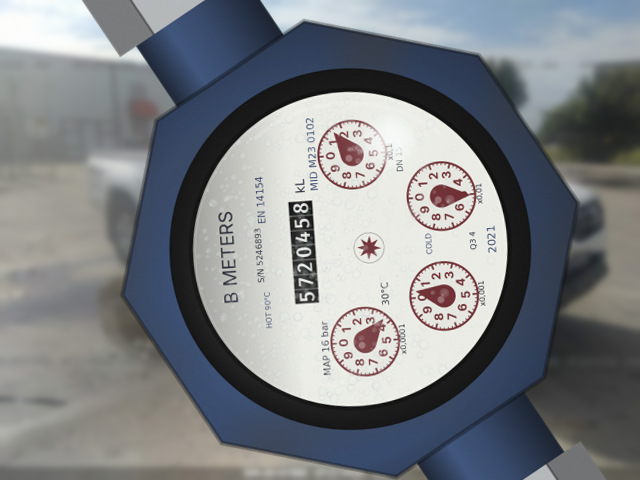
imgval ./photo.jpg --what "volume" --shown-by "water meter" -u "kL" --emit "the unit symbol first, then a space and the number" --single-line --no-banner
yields kL 5720458.1503
